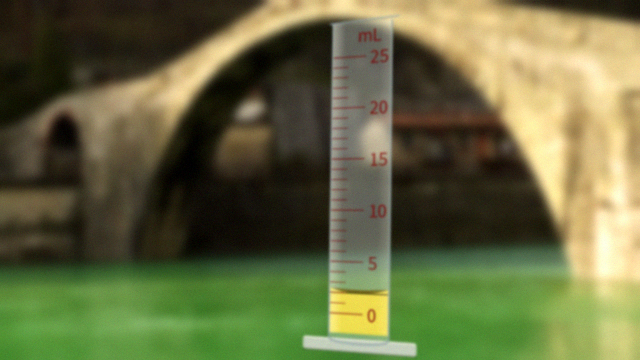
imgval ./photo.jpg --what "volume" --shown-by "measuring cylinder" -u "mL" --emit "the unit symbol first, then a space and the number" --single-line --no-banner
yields mL 2
